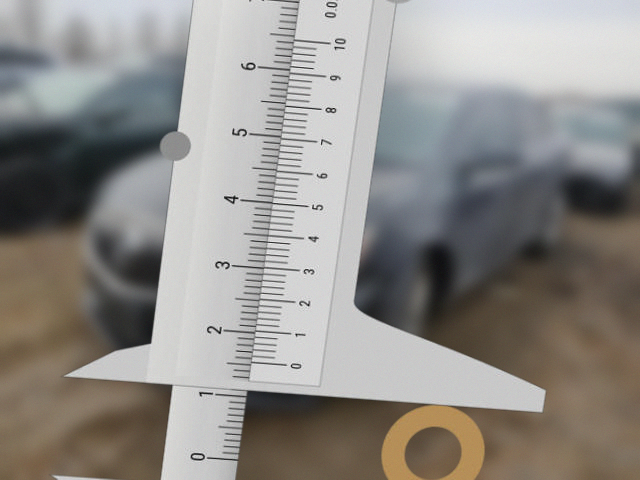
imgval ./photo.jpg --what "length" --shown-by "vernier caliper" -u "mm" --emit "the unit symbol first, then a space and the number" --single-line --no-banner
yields mm 15.4
